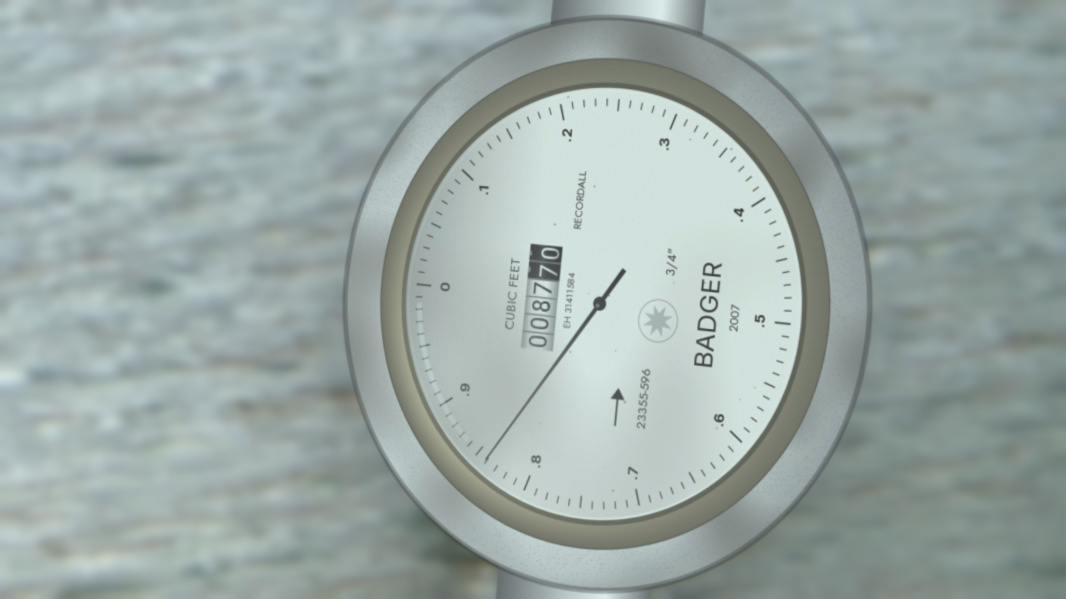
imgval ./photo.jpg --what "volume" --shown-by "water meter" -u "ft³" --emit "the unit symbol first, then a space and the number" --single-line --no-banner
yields ft³ 8769.84
